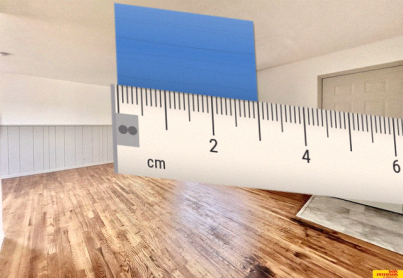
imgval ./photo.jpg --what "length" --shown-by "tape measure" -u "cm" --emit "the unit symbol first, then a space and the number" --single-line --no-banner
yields cm 3
